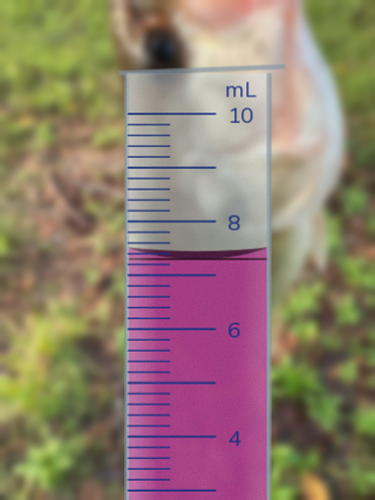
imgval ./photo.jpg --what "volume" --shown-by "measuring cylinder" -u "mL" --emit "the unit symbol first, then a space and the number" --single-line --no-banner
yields mL 7.3
